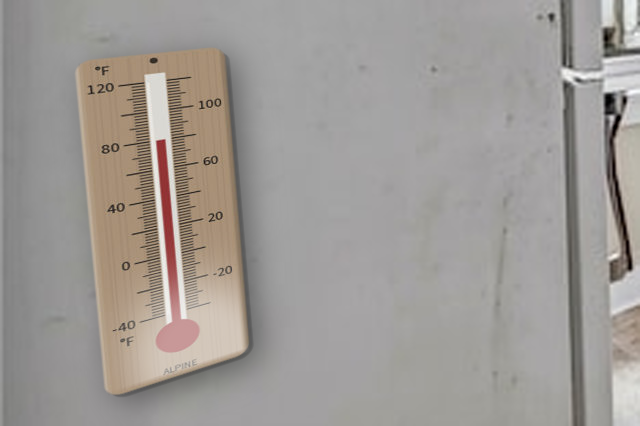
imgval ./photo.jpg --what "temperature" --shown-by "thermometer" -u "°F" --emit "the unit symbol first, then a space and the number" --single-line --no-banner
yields °F 80
